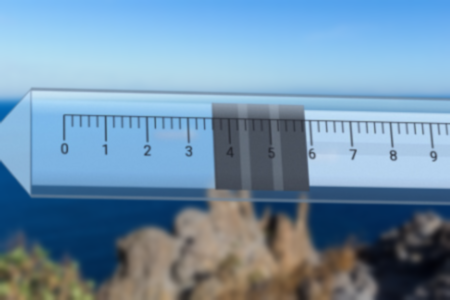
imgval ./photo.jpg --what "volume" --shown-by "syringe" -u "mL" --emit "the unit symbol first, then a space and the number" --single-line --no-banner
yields mL 3.6
